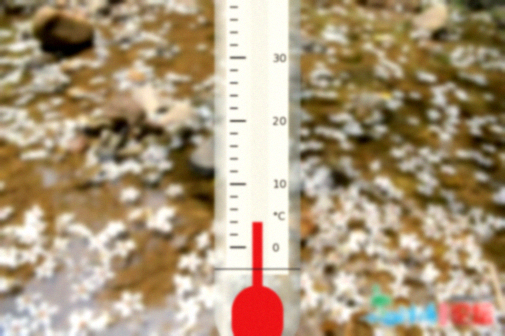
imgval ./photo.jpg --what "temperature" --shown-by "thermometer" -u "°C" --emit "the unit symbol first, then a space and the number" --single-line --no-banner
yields °C 4
